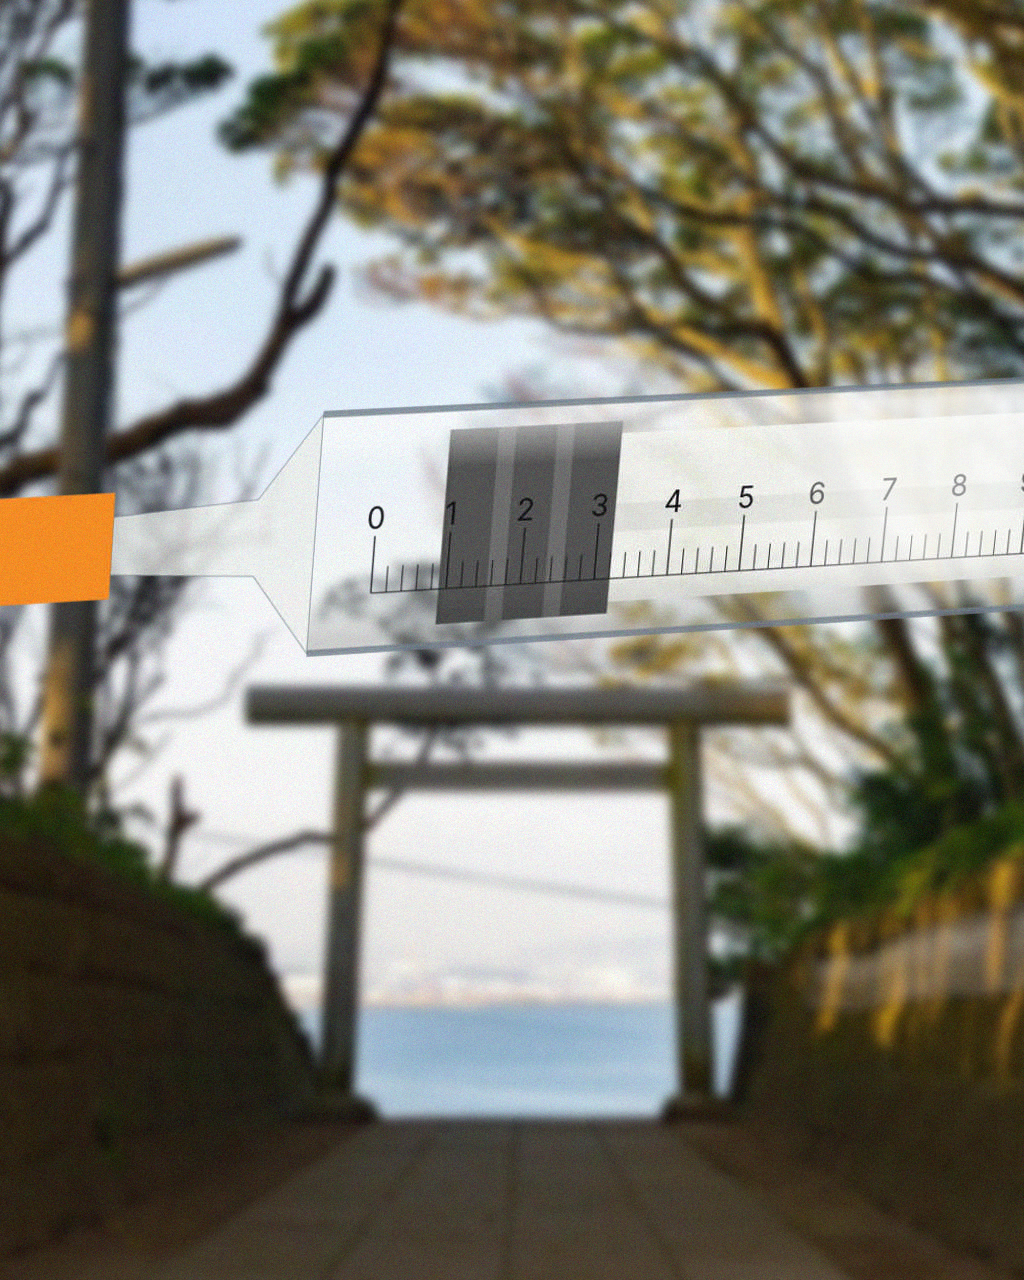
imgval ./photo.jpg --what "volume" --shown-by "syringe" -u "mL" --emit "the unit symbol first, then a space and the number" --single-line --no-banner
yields mL 0.9
